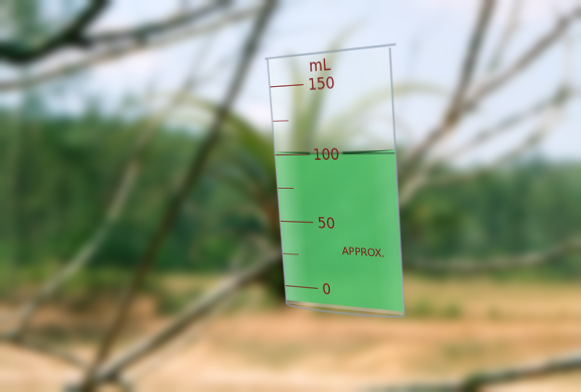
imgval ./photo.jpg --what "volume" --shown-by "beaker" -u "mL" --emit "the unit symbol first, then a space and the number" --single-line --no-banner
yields mL 100
